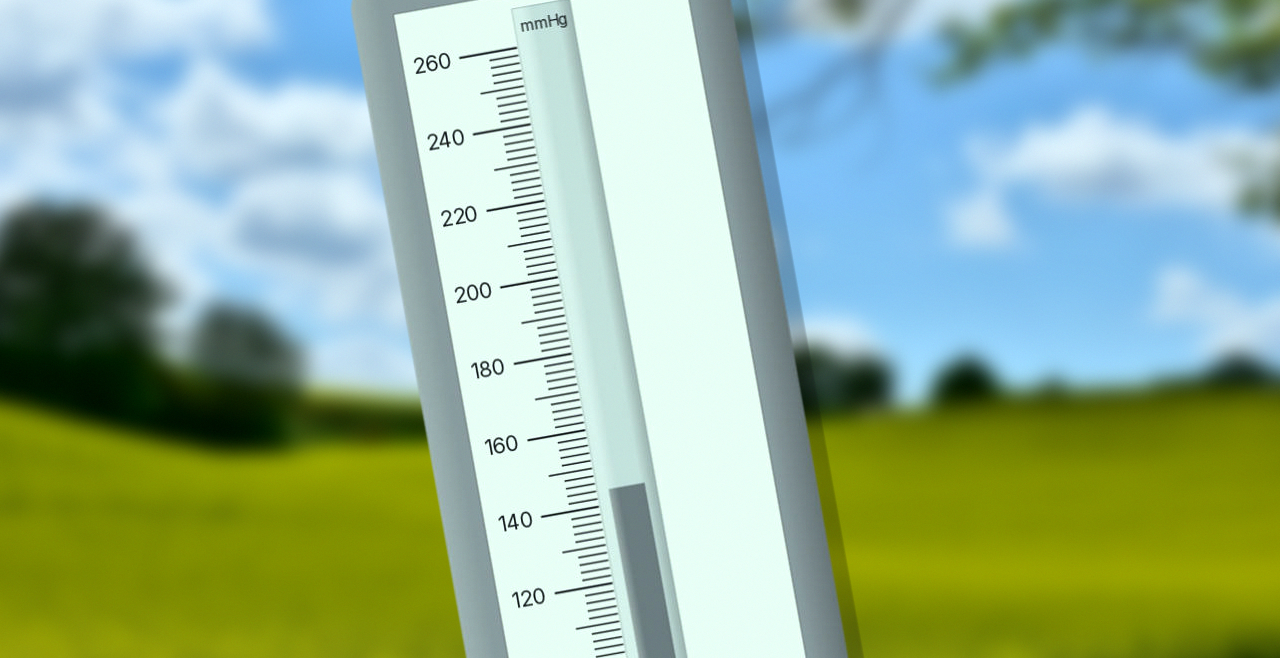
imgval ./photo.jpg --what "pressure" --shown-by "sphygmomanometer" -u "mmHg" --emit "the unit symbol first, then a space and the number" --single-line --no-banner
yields mmHg 144
